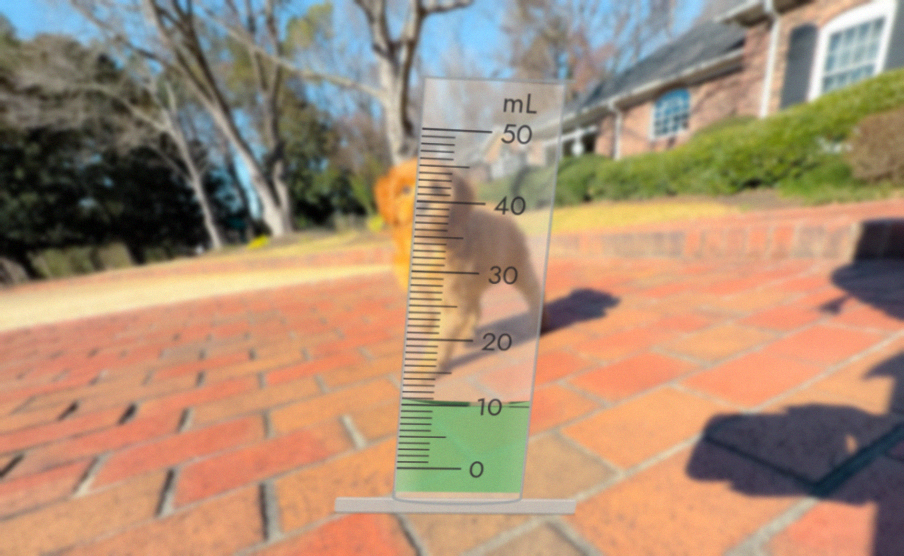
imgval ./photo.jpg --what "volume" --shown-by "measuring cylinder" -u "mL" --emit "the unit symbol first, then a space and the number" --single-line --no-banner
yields mL 10
